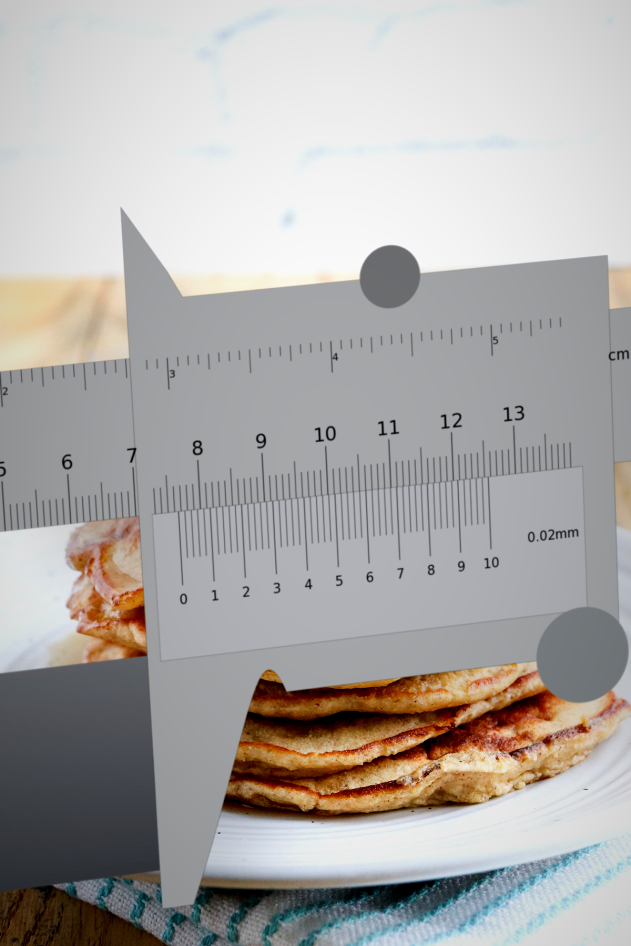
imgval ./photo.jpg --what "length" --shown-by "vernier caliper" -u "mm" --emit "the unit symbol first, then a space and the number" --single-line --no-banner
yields mm 76.6
